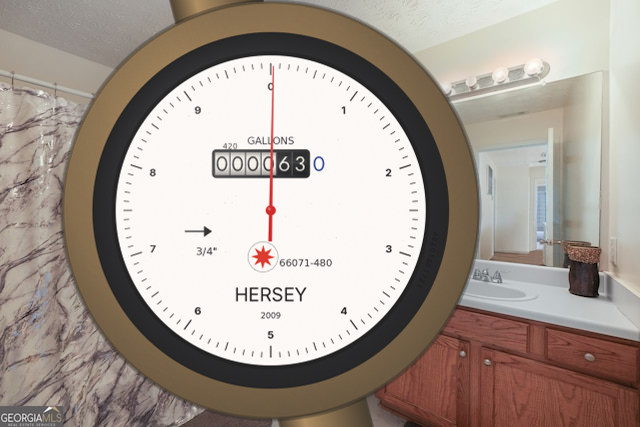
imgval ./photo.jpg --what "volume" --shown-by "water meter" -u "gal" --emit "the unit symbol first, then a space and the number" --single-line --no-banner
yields gal 630.0
